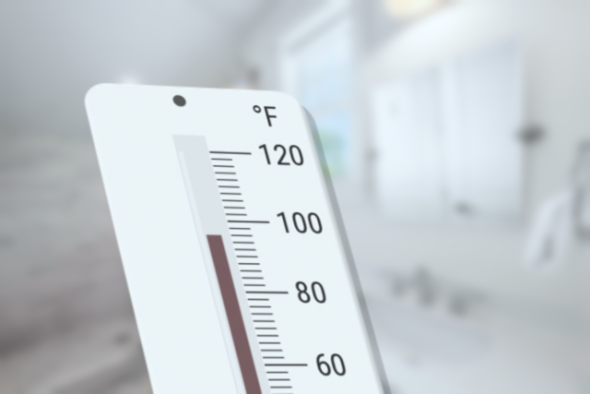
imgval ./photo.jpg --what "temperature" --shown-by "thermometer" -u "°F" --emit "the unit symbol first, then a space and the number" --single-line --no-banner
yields °F 96
